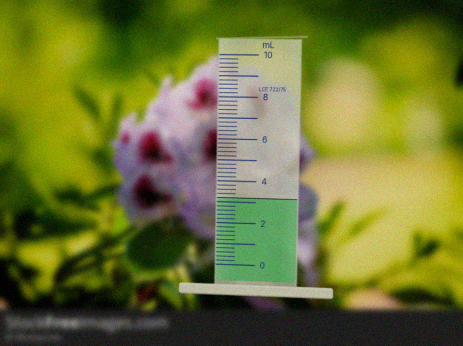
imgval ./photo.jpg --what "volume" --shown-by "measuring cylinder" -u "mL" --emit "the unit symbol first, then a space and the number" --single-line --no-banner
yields mL 3.2
